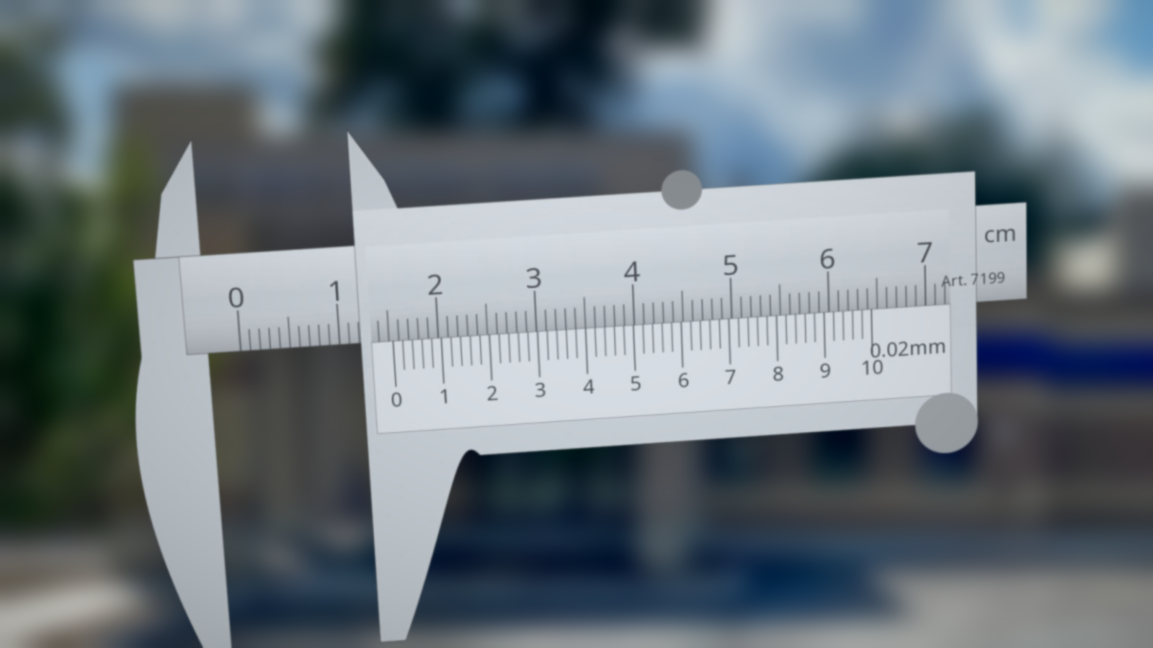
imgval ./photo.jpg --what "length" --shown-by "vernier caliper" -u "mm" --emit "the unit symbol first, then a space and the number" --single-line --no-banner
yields mm 15.4
